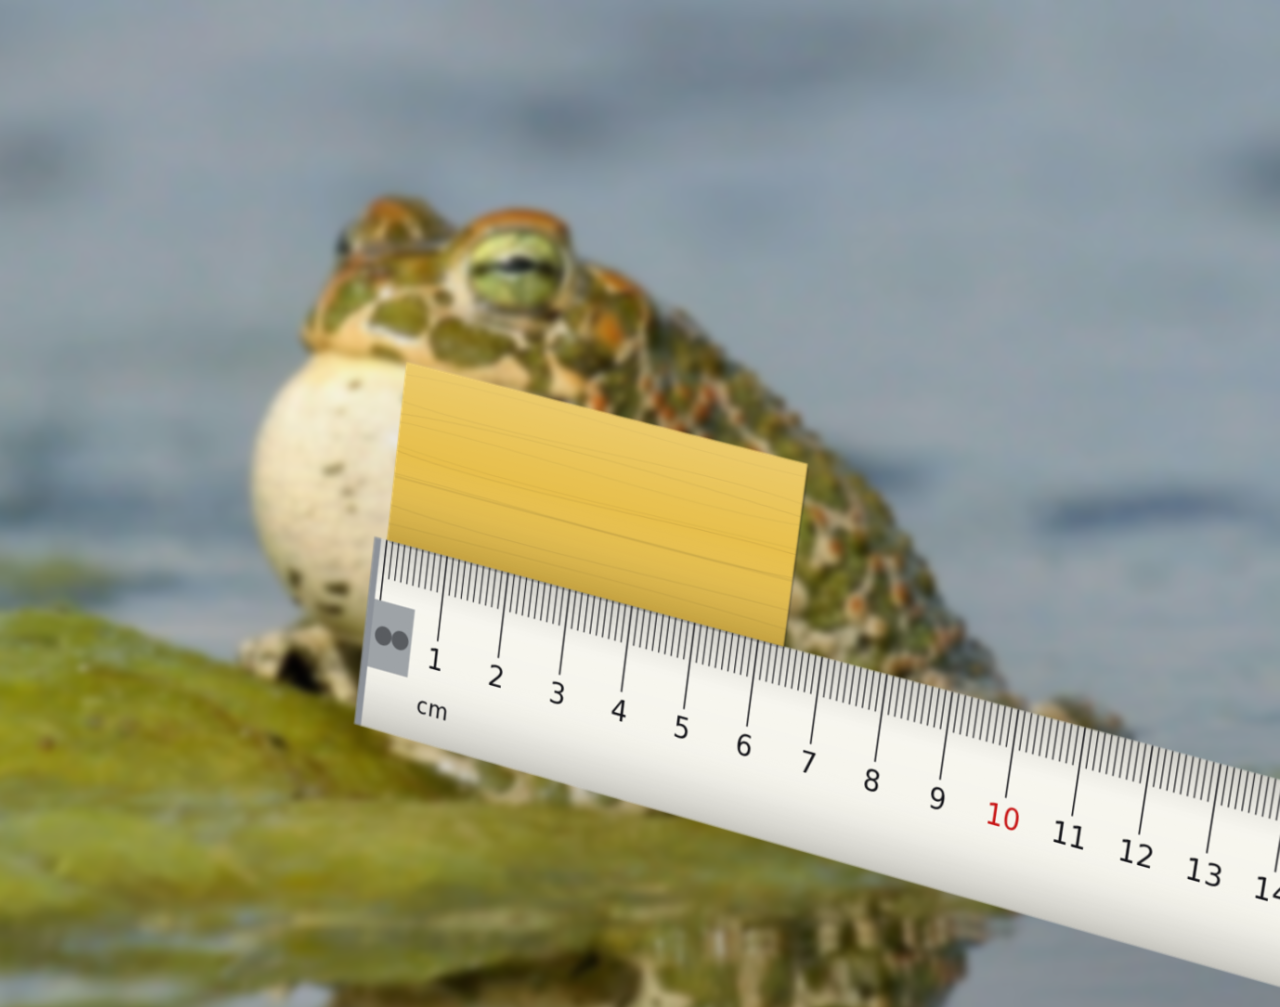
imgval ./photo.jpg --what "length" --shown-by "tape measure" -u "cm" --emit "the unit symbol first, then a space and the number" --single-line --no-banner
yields cm 6.4
